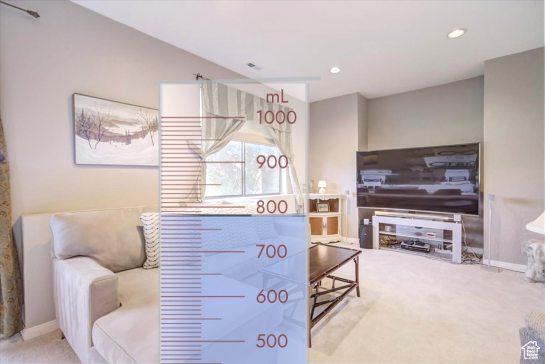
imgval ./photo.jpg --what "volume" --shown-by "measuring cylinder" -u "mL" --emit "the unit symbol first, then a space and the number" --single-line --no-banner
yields mL 780
